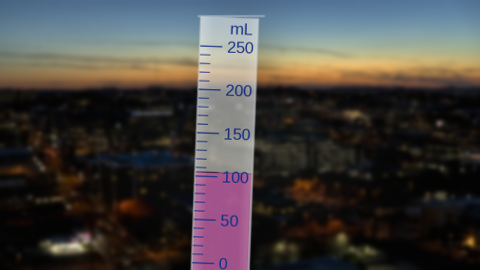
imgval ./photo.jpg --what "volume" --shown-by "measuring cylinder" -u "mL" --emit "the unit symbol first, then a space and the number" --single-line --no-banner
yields mL 105
